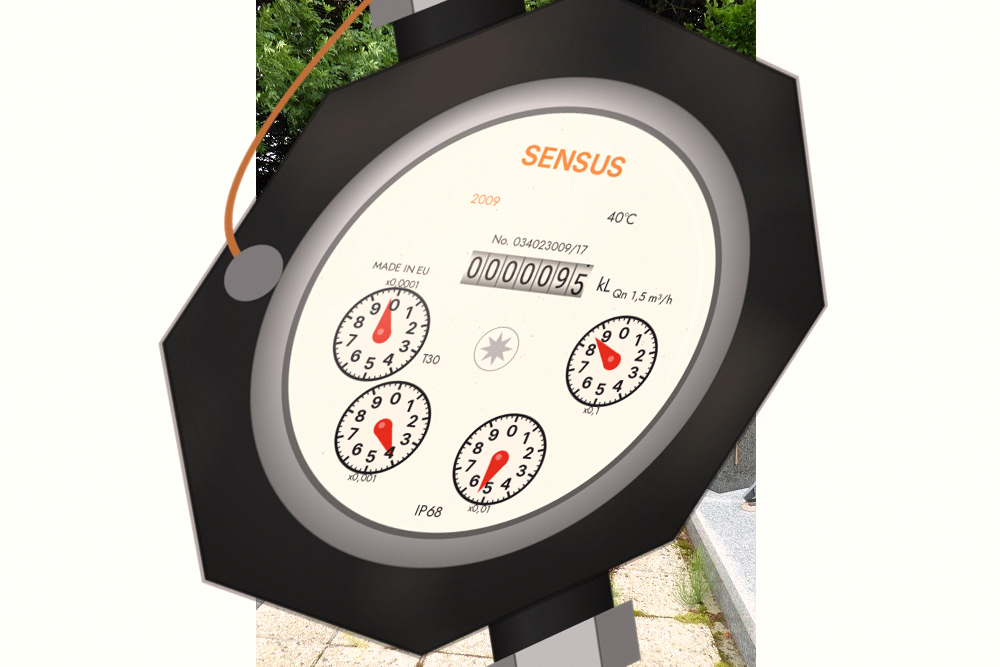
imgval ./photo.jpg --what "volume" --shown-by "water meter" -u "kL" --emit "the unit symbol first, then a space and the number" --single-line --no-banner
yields kL 94.8539
